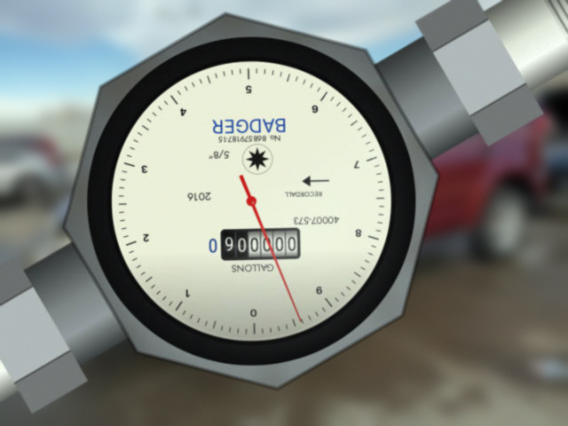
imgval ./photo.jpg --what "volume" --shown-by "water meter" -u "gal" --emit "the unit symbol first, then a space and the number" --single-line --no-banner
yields gal 59.4
